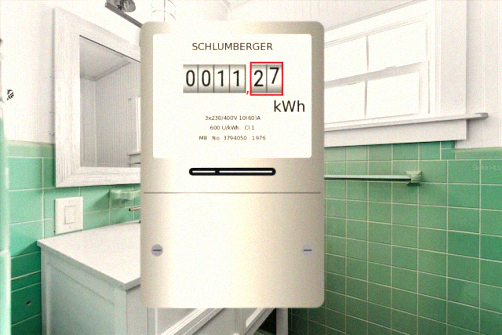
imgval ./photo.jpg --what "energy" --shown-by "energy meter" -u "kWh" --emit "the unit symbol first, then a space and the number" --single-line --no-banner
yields kWh 11.27
